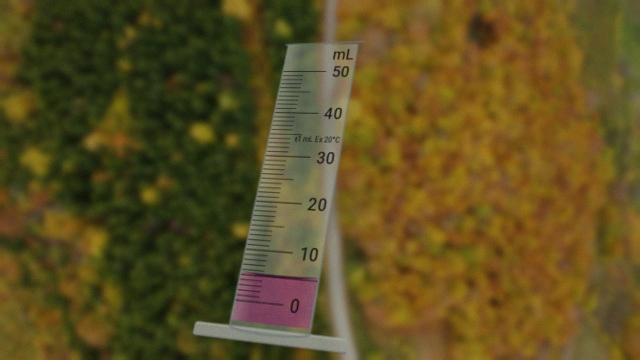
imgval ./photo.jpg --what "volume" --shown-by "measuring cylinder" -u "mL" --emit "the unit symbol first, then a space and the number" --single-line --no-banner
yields mL 5
